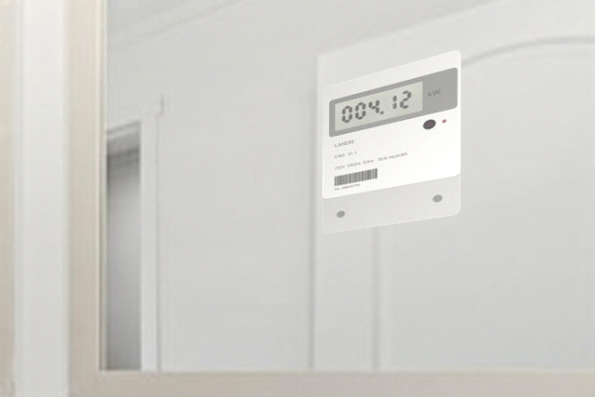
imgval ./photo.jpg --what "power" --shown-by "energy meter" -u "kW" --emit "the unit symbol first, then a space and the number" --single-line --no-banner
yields kW 4.12
